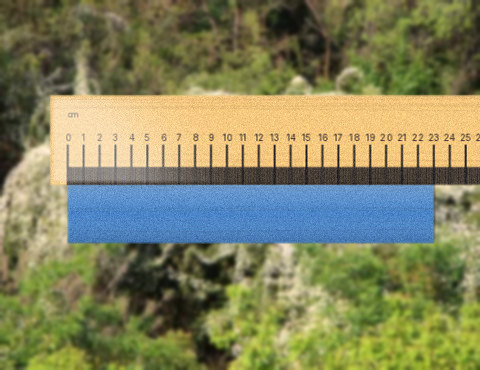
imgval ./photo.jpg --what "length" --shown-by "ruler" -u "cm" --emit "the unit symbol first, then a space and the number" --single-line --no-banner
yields cm 23
